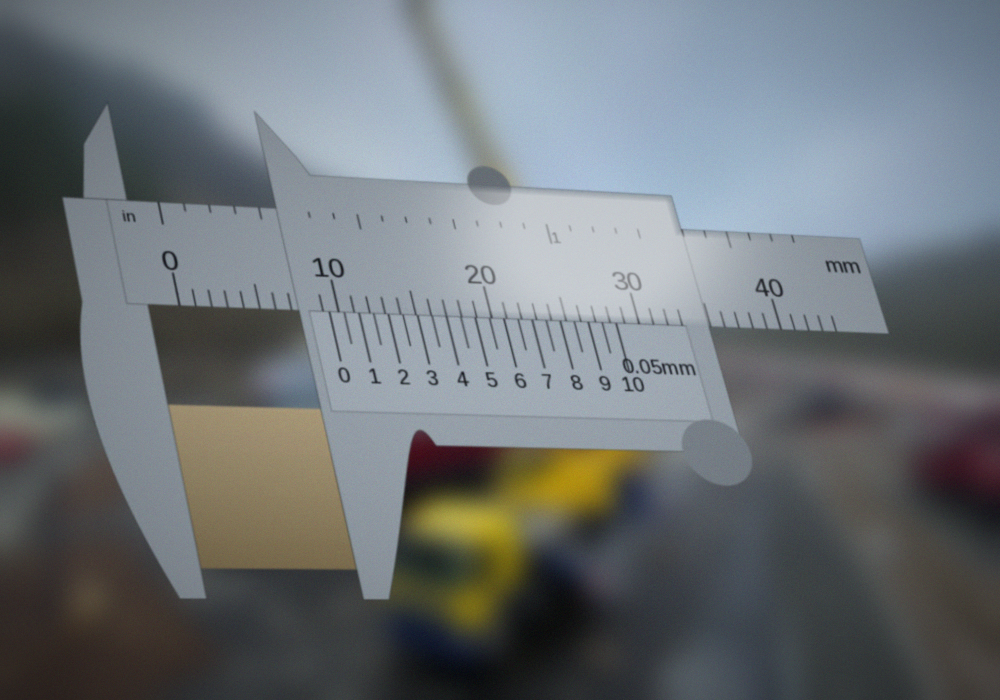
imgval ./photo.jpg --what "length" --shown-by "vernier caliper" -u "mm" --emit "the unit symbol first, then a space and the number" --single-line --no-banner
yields mm 9.4
